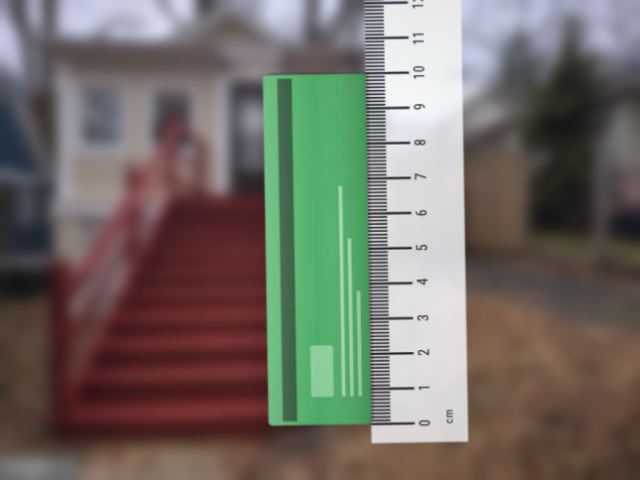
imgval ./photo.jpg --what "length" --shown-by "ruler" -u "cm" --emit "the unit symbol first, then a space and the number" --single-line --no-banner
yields cm 10
